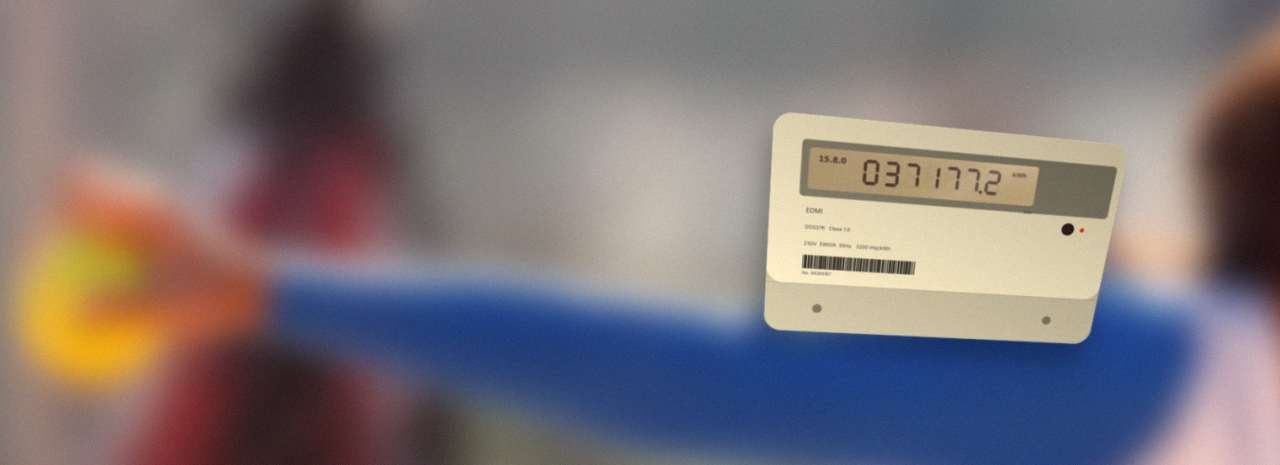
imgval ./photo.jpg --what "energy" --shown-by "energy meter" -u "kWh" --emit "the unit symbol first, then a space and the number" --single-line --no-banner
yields kWh 37177.2
